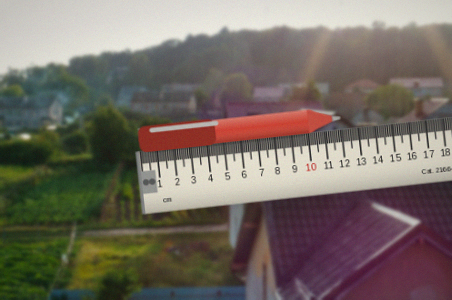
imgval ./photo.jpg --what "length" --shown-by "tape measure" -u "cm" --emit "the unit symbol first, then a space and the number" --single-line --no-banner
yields cm 12
